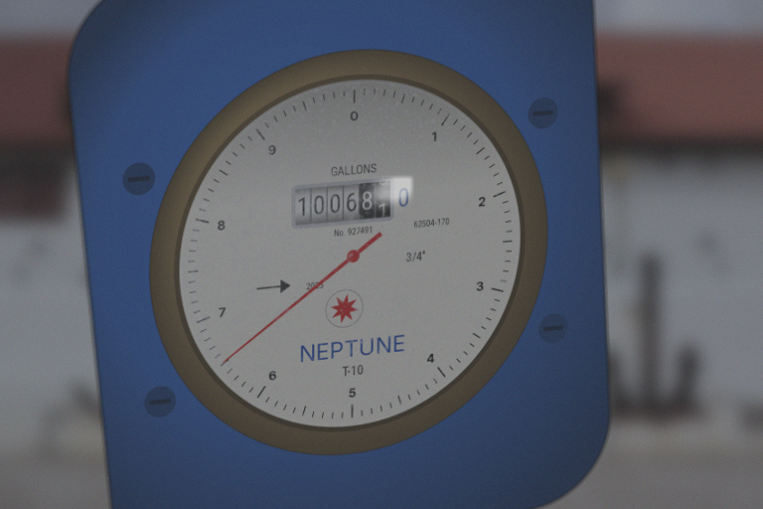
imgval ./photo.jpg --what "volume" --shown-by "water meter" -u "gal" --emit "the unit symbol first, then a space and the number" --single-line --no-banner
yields gal 1006806.5
